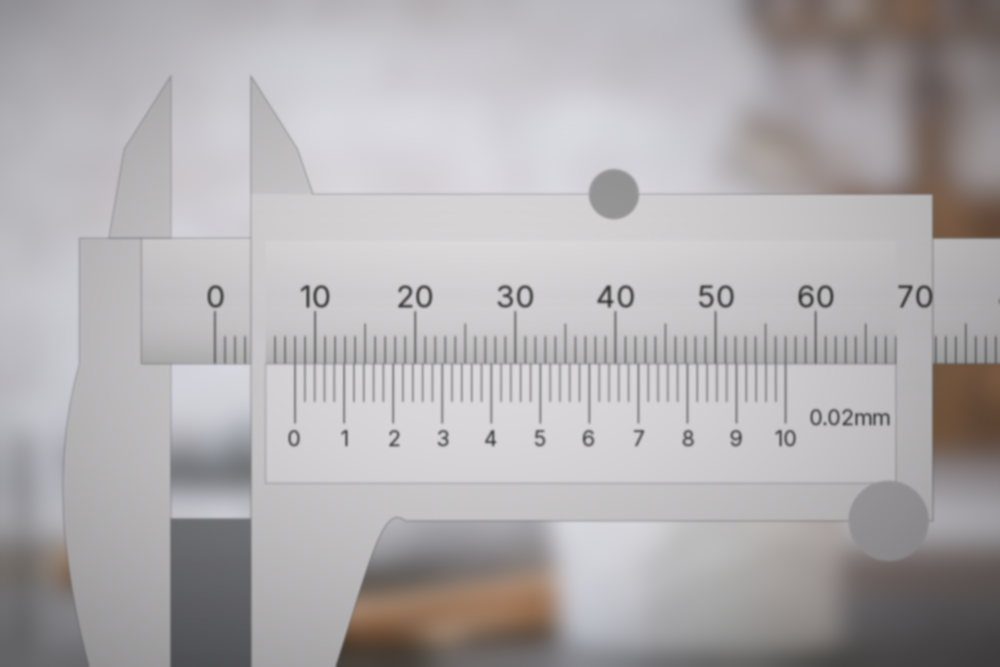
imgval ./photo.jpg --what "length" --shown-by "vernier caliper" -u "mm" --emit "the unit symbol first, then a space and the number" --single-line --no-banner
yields mm 8.0
